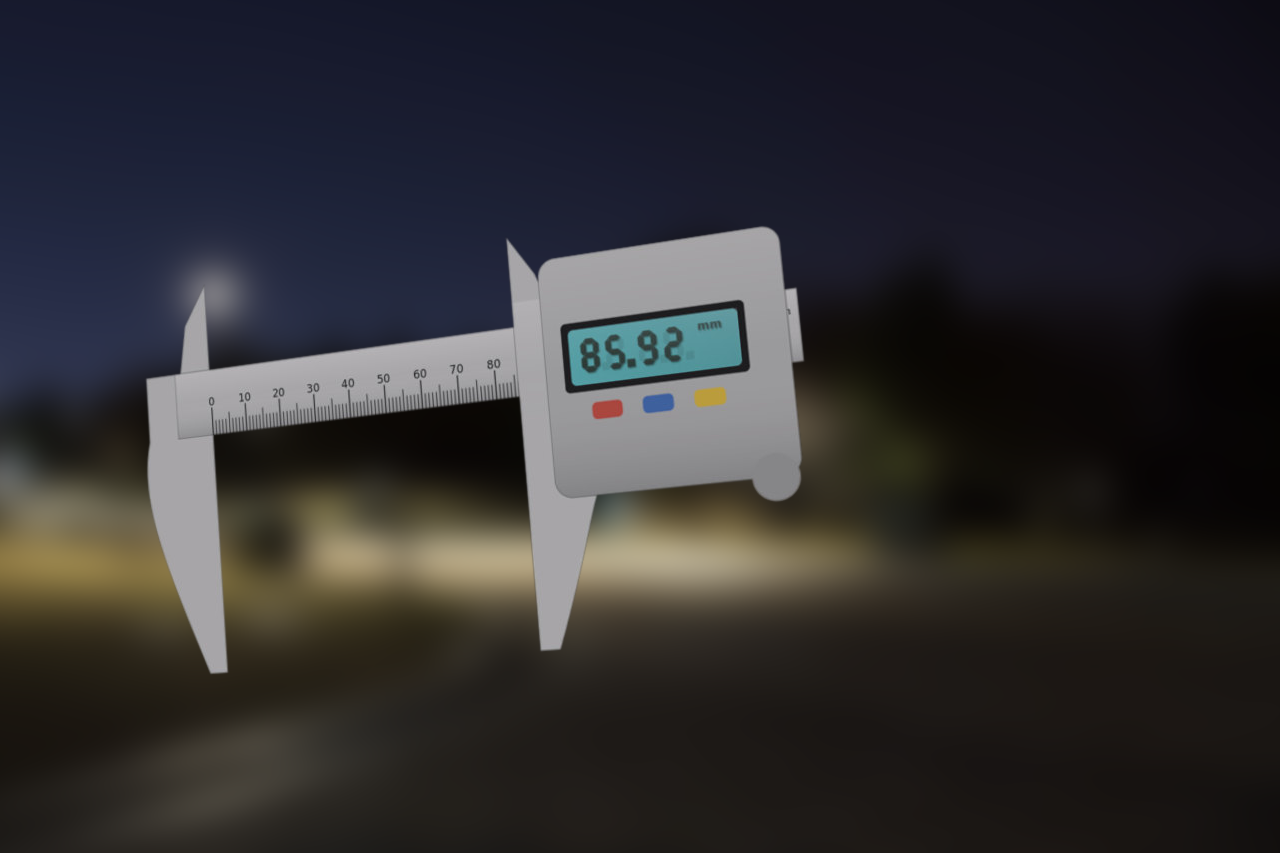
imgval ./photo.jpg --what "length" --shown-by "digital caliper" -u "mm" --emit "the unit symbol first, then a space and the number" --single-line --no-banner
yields mm 85.92
